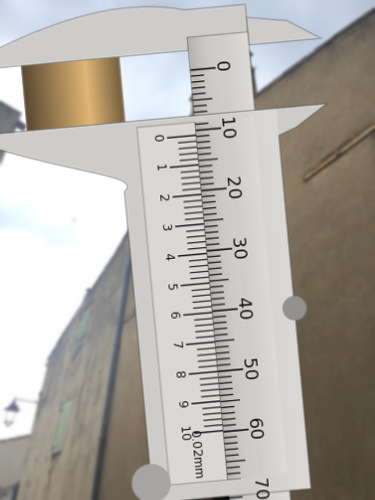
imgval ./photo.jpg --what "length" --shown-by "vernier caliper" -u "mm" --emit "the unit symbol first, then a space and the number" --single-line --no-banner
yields mm 10.8
